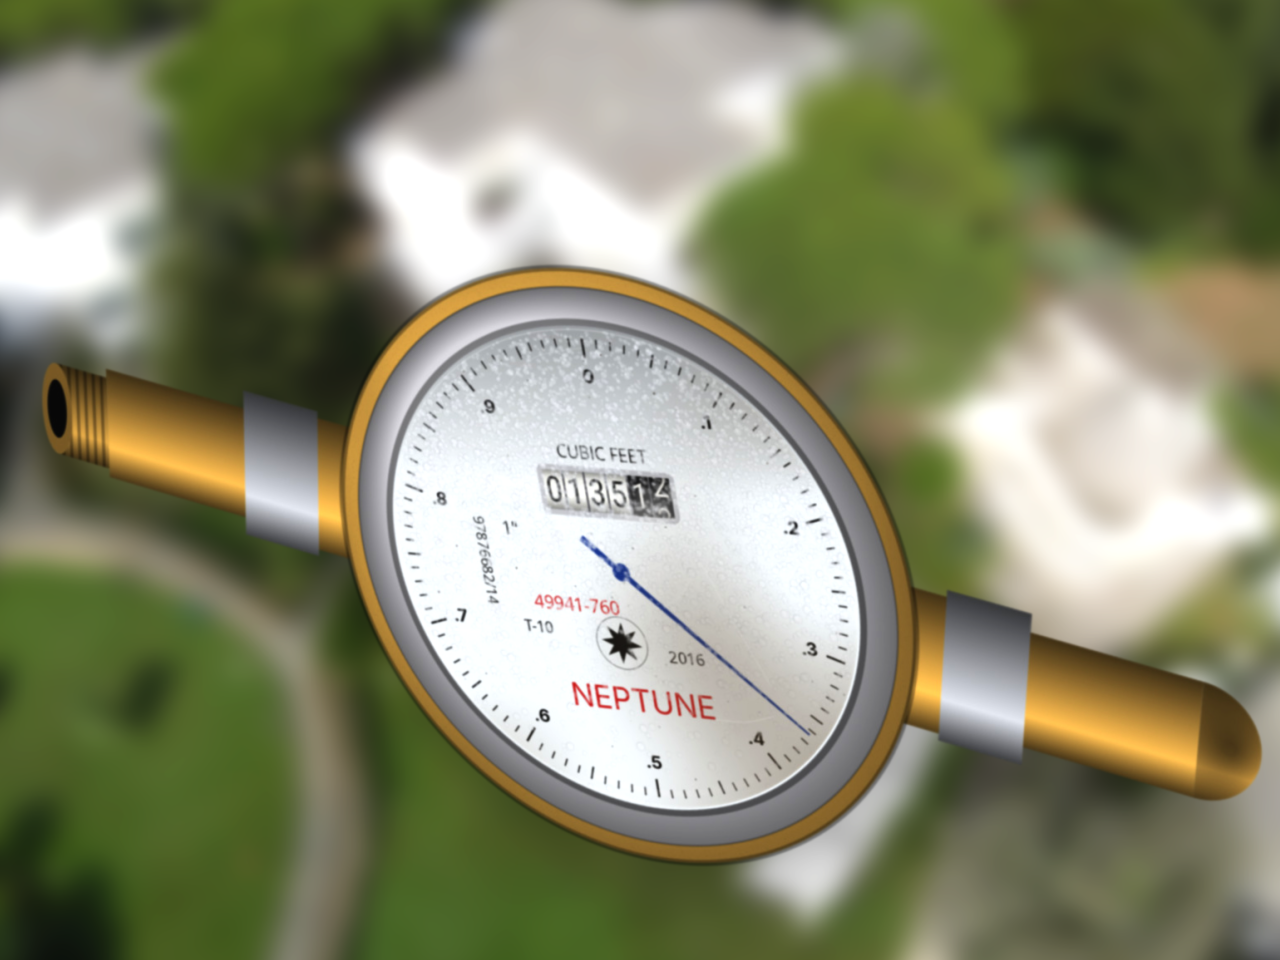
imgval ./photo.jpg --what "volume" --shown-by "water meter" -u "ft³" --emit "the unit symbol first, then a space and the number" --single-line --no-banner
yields ft³ 13512.36
